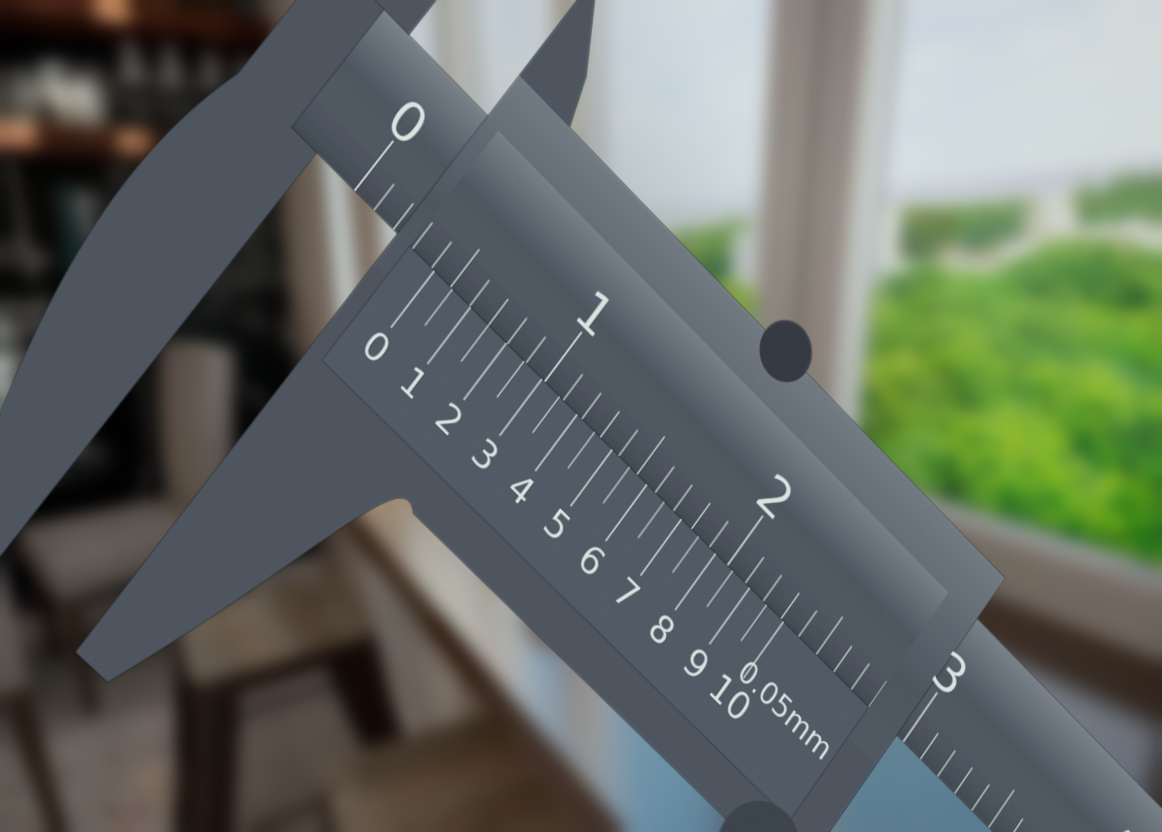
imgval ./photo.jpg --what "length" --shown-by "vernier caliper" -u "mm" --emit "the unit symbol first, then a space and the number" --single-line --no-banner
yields mm 4.15
